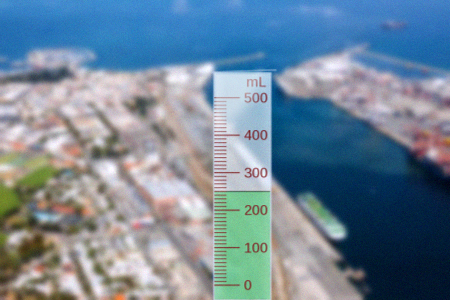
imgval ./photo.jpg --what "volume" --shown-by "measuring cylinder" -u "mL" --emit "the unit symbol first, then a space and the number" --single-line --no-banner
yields mL 250
